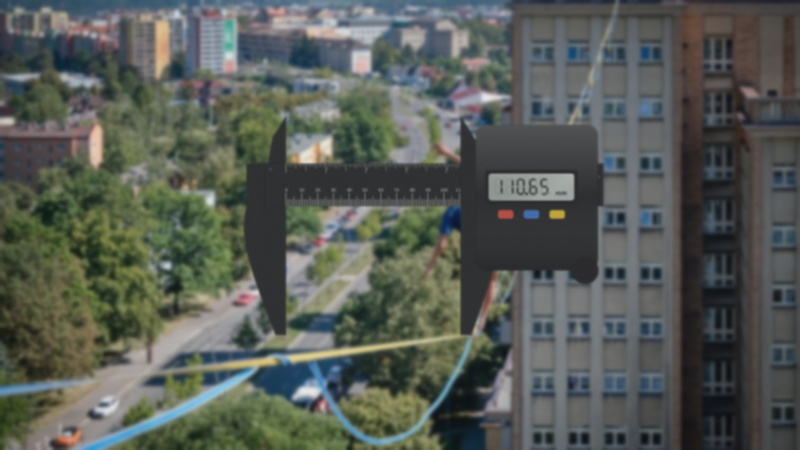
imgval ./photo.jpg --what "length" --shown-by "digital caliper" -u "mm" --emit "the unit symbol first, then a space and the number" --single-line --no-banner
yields mm 110.65
